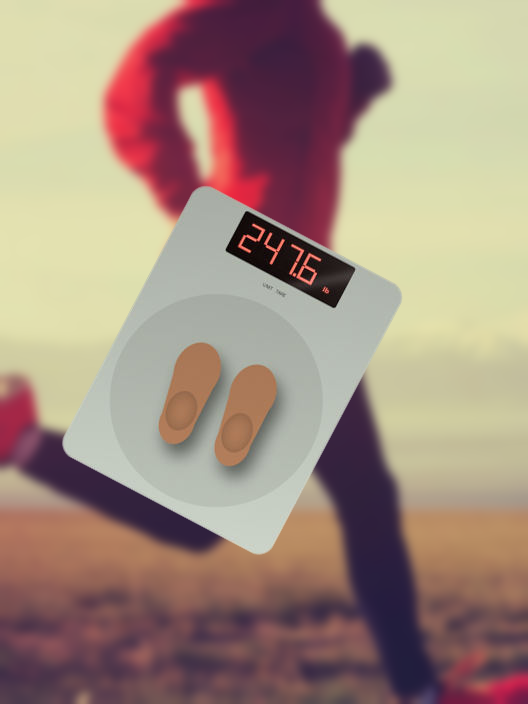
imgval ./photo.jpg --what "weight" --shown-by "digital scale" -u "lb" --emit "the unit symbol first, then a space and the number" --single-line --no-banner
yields lb 247.6
